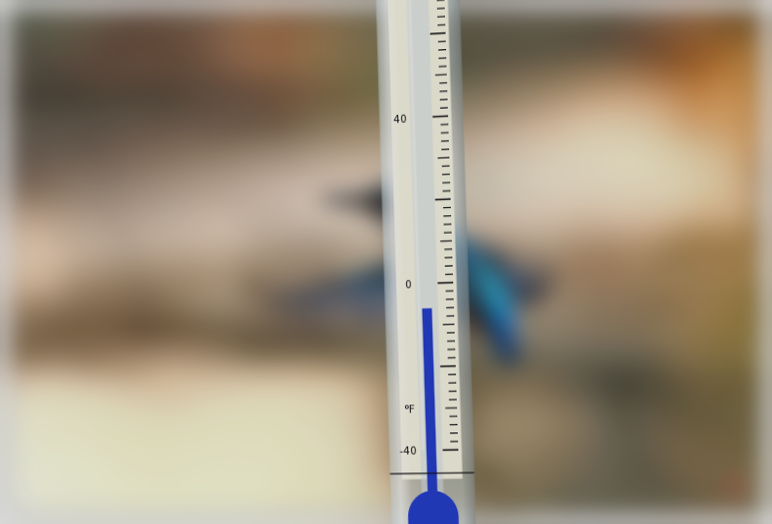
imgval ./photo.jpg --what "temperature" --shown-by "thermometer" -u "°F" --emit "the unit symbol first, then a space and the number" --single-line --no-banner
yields °F -6
